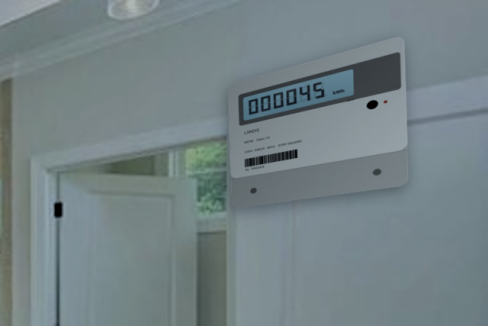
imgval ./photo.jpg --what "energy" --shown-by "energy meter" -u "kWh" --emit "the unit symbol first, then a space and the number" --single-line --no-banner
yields kWh 45
